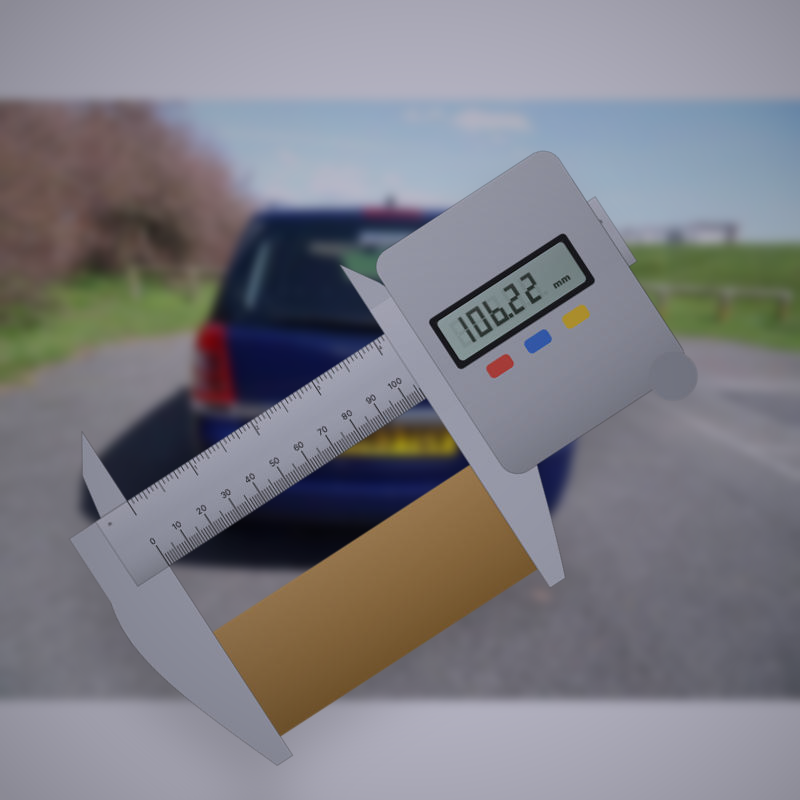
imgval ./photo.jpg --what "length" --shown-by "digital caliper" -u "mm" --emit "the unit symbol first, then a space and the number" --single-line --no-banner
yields mm 106.22
